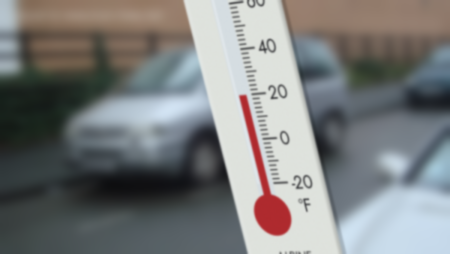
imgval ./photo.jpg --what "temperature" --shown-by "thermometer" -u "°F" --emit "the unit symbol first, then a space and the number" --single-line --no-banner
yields °F 20
